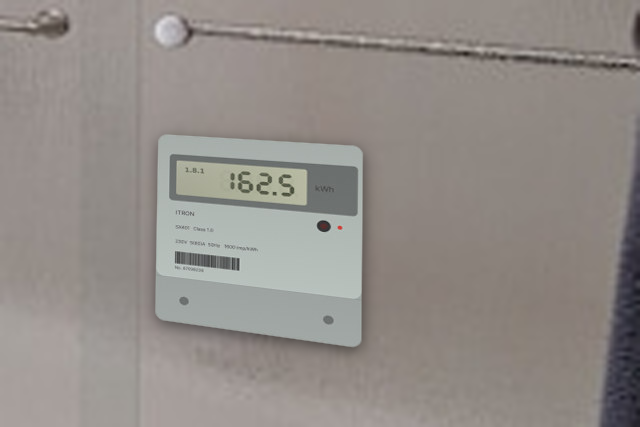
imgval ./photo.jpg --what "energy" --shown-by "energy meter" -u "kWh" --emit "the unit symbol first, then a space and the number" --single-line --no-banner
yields kWh 162.5
